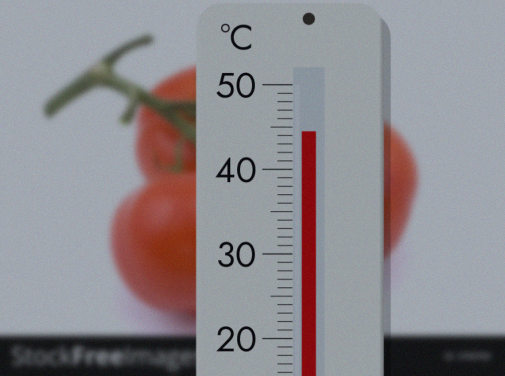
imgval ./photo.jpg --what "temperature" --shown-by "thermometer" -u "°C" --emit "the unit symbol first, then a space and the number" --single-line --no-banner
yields °C 44.5
